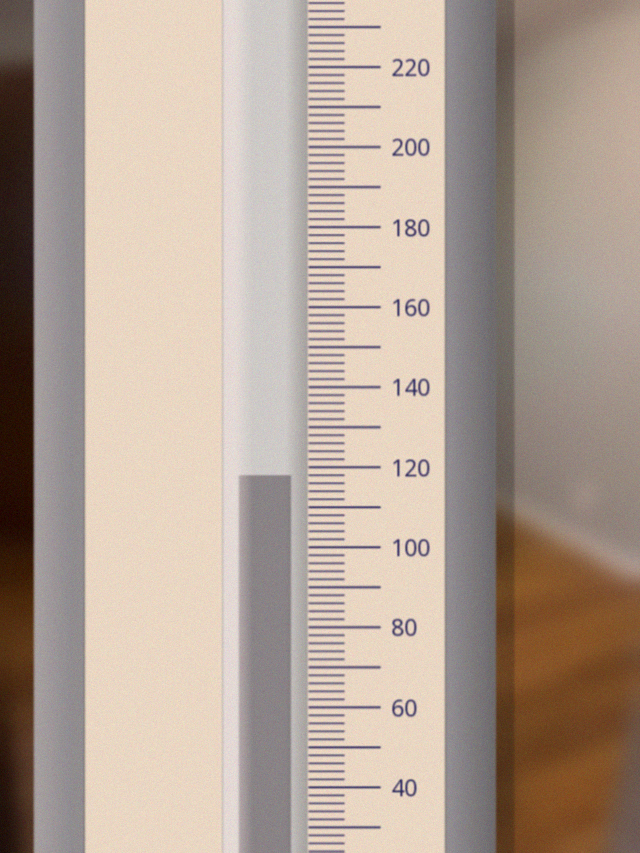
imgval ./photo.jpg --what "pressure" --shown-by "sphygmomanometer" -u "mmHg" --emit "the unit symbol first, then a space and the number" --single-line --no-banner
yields mmHg 118
